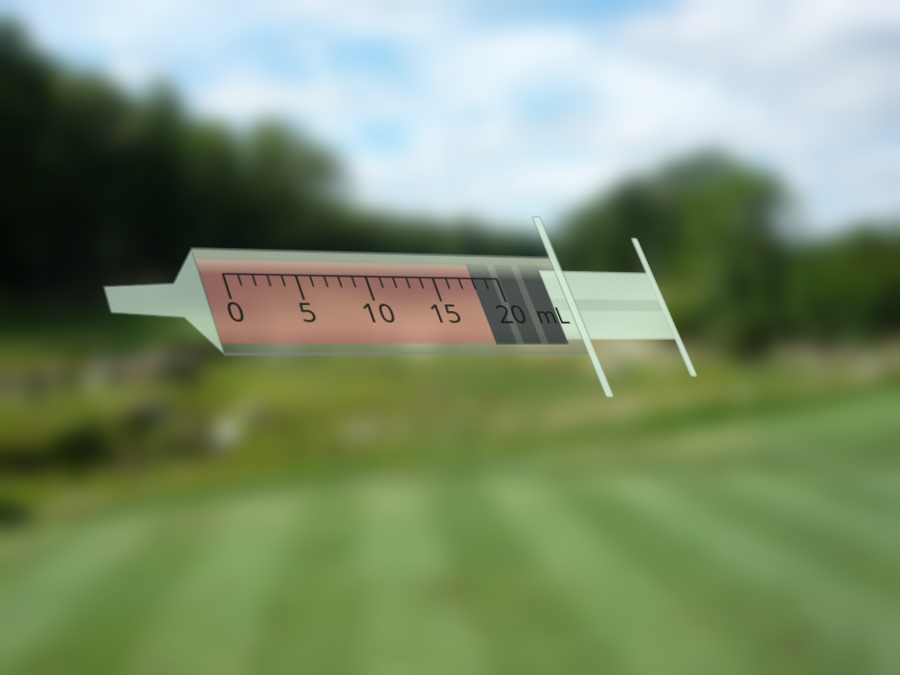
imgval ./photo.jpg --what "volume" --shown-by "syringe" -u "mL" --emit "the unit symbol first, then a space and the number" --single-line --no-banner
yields mL 18
